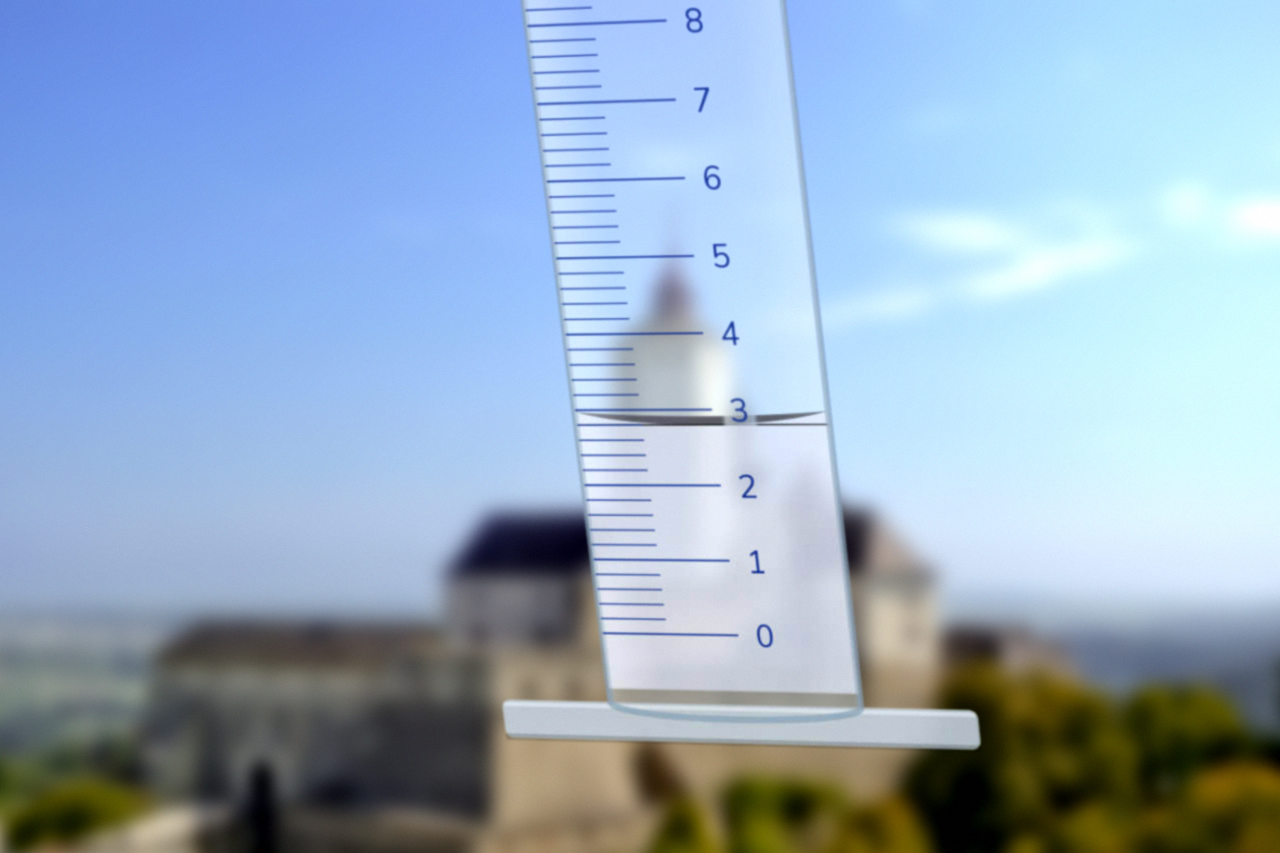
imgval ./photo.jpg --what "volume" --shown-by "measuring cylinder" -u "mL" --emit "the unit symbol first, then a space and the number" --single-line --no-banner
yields mL 2.8
